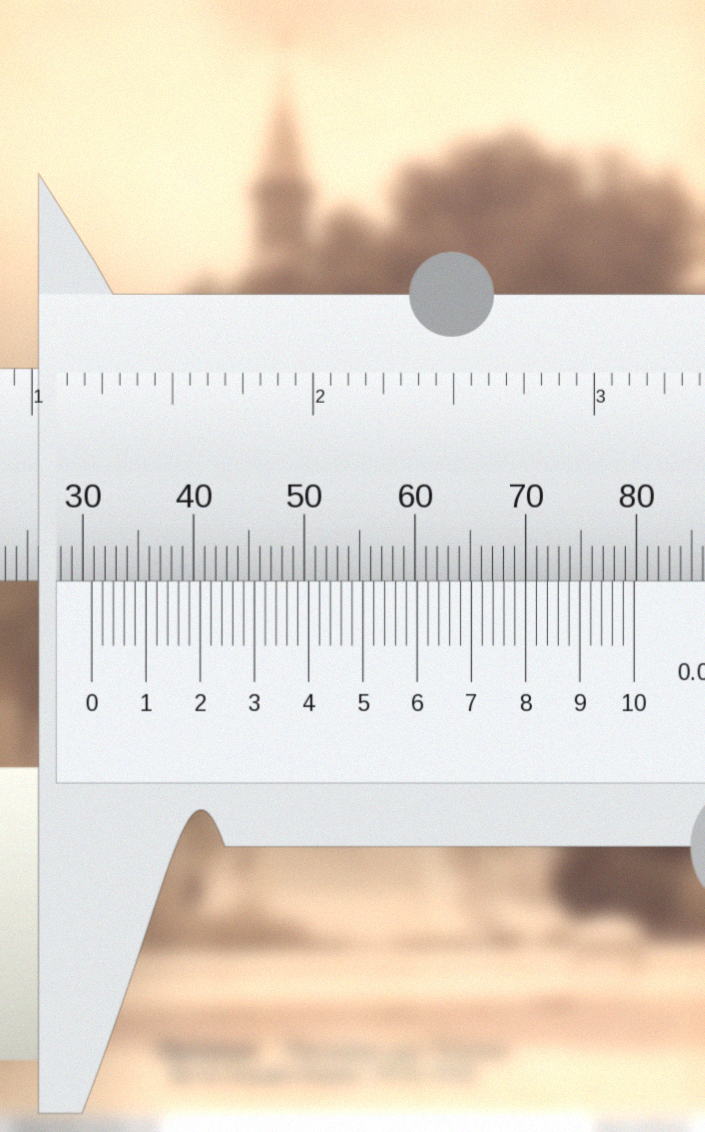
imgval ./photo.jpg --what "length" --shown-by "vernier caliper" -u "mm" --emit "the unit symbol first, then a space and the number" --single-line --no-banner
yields mm 30.8
